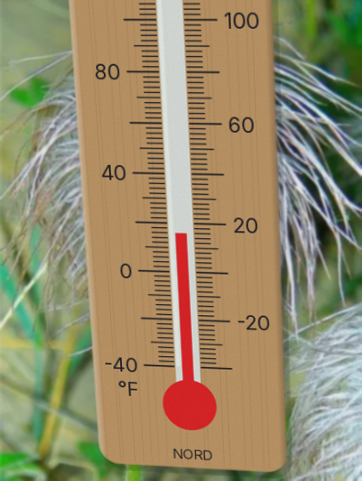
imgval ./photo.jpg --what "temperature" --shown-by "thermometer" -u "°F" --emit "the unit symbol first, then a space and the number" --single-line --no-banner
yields °F 16
